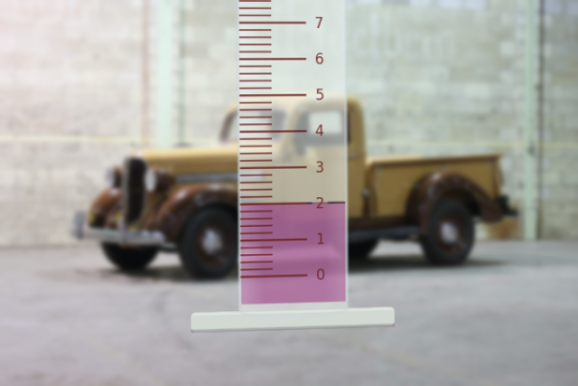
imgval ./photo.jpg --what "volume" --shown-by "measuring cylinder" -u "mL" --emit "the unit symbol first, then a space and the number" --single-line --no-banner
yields mL 2
